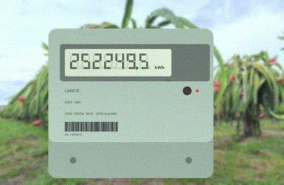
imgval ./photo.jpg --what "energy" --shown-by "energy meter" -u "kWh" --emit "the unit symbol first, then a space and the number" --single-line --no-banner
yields kWh 252249.5
